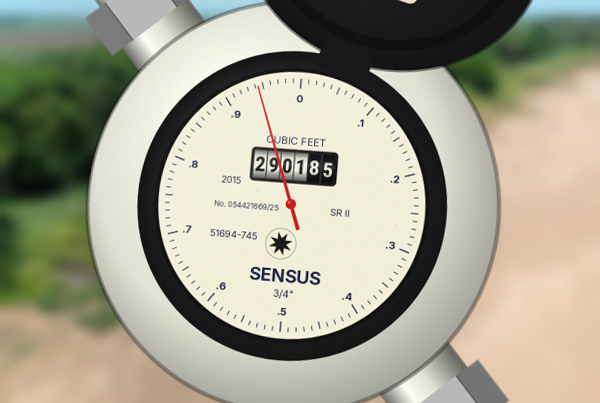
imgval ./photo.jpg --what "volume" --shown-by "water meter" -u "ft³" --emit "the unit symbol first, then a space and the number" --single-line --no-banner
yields ft³ 290184.94
